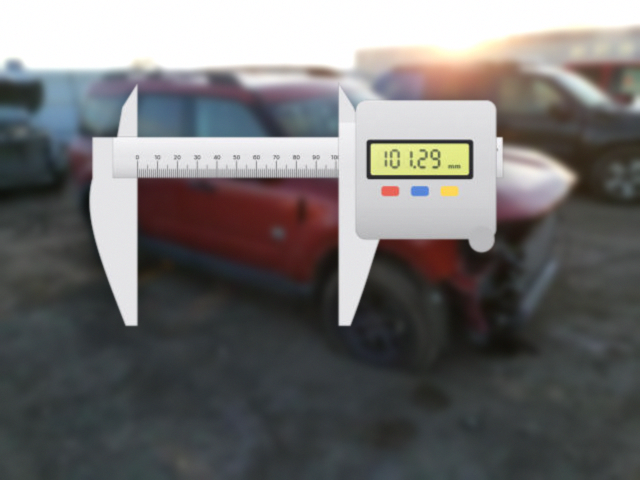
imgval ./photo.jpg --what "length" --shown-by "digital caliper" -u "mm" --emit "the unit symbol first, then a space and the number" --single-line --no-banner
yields mm 101.29
